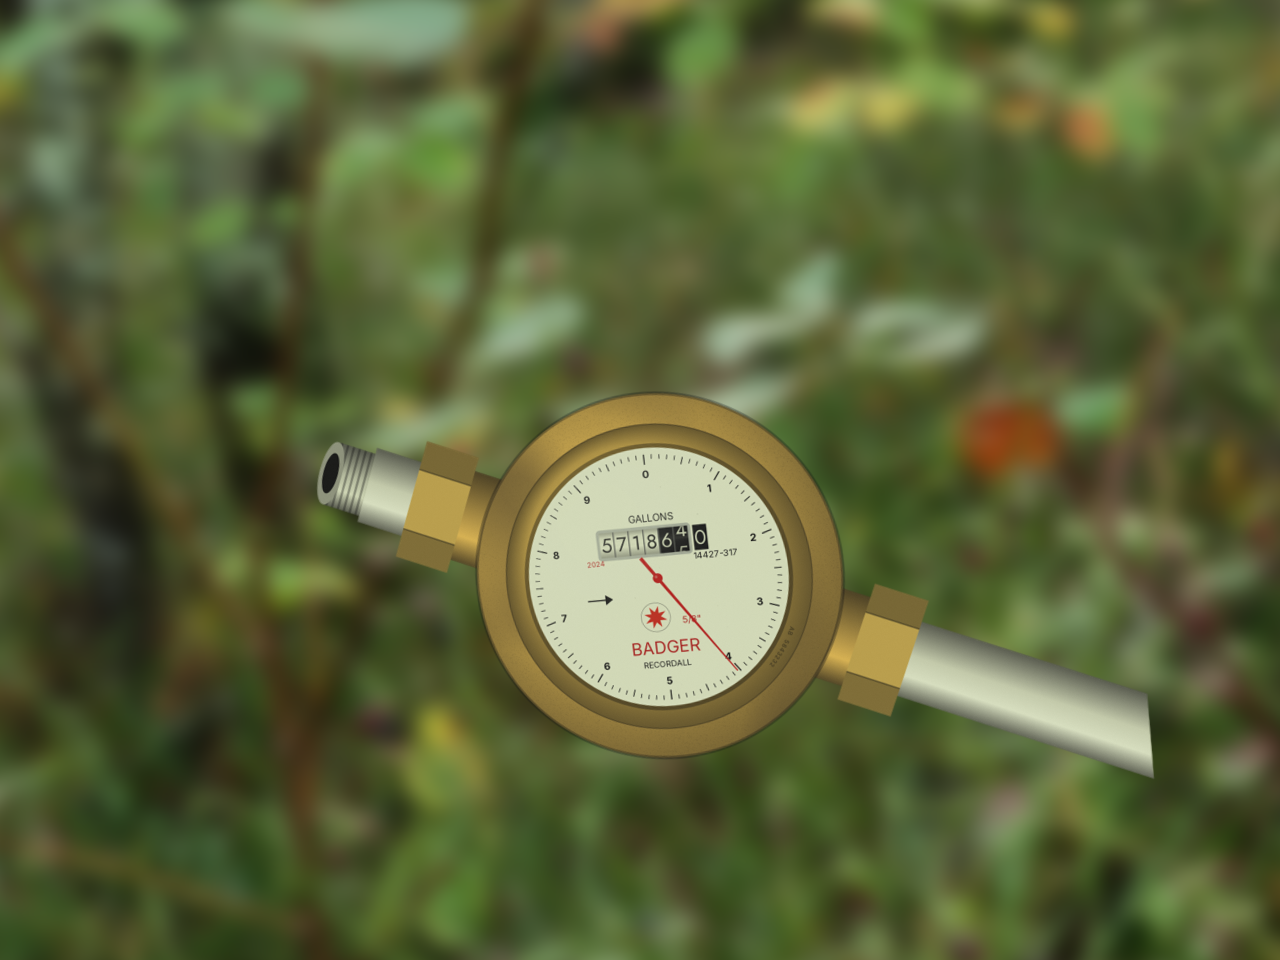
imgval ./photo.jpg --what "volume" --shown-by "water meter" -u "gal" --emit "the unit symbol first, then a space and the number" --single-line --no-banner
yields gal 5718644.0
